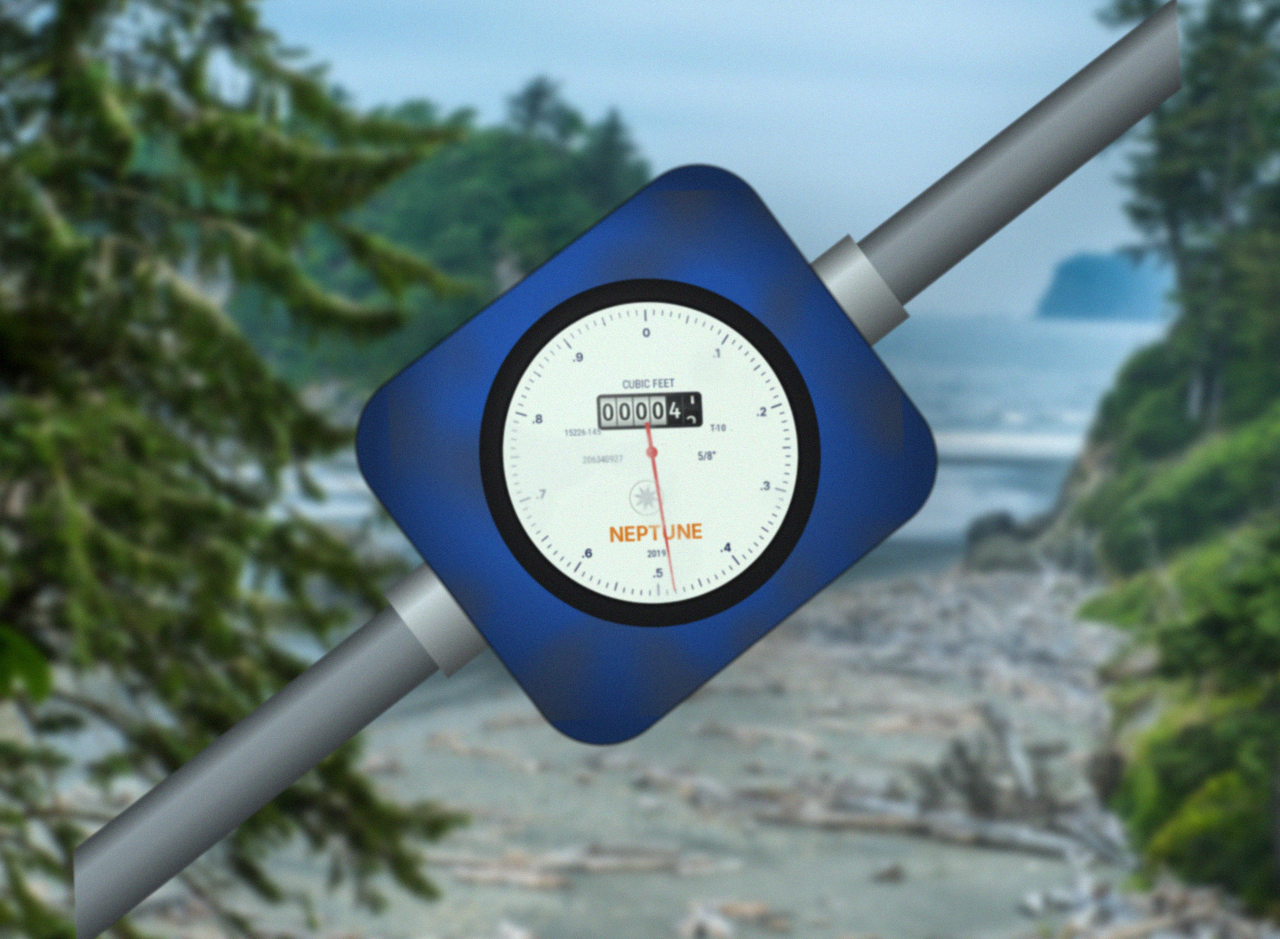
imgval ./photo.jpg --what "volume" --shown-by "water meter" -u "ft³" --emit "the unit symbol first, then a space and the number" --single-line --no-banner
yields ft³ 41.48
